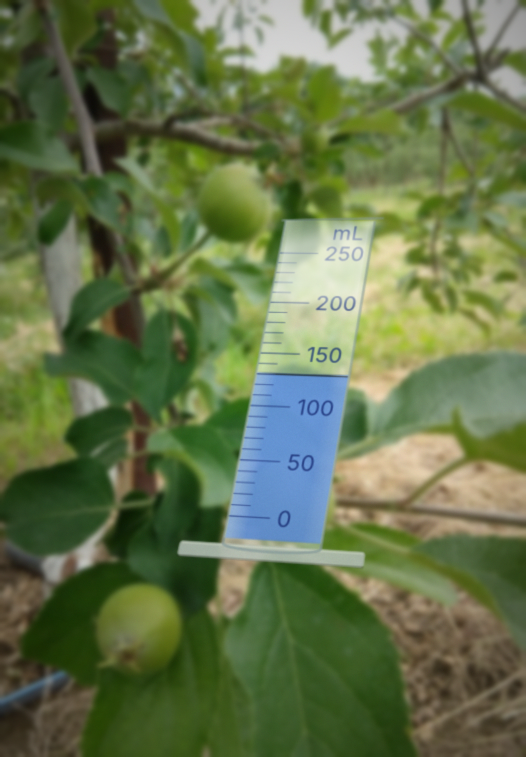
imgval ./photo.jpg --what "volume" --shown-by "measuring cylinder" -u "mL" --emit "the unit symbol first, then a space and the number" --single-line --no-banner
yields mL 130
